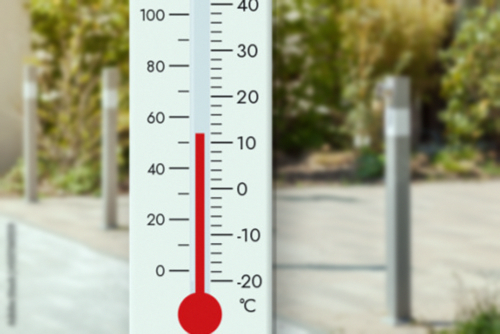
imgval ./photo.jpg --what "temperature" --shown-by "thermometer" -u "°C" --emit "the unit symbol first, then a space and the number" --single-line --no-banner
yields °C 12
